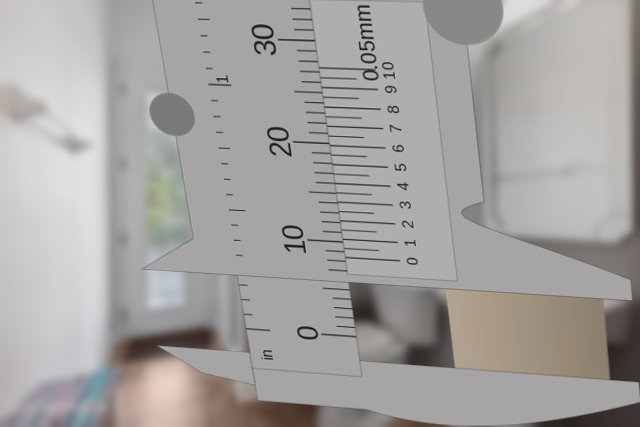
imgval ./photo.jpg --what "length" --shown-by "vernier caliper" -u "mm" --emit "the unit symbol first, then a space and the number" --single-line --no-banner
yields mm 8.4
